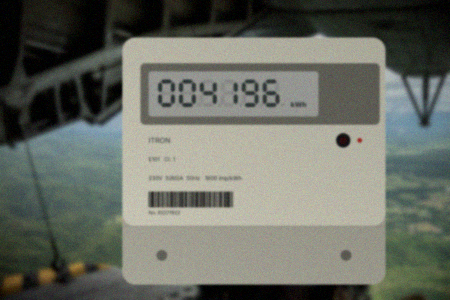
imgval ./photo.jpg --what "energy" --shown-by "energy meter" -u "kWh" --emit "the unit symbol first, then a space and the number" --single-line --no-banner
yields kWh 4196
